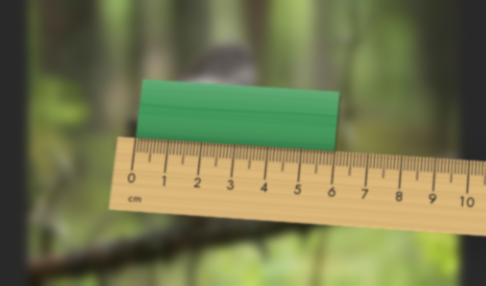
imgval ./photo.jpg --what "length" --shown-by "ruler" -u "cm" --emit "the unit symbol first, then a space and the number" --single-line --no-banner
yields cm 6
